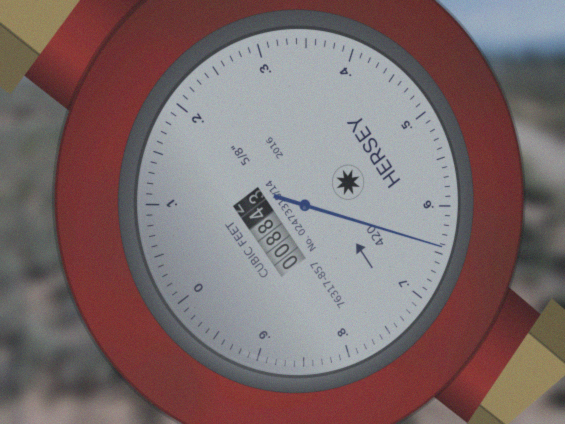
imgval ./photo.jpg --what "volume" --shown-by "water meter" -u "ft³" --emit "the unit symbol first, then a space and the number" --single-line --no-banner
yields ft³ 8842.64
